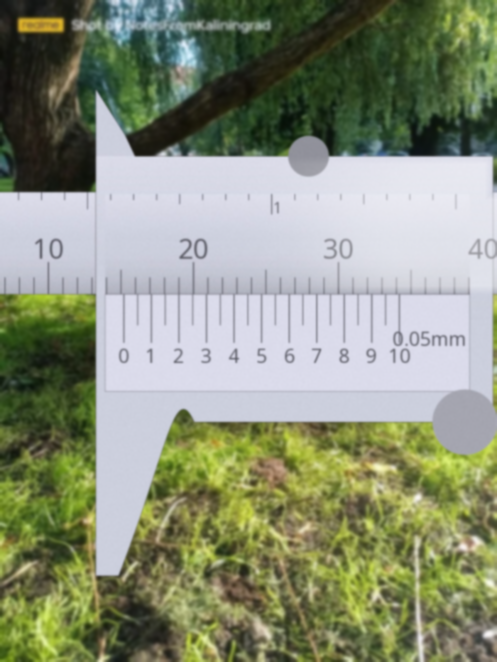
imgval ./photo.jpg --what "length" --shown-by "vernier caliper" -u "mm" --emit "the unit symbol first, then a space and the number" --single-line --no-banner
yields mm 15.2
